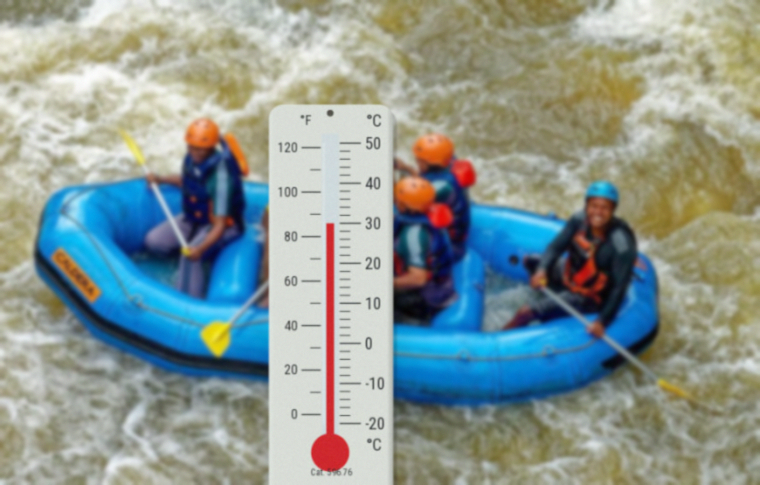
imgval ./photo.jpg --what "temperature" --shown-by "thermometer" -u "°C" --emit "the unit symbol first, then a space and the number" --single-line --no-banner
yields °C 30
